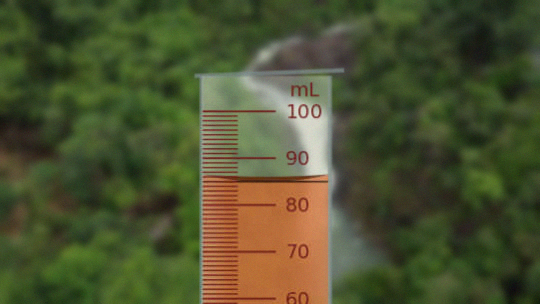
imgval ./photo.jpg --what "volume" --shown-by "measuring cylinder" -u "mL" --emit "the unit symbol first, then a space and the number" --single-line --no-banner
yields mL 85
